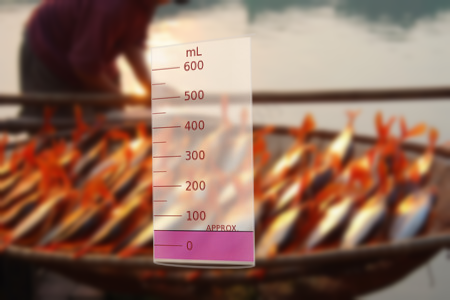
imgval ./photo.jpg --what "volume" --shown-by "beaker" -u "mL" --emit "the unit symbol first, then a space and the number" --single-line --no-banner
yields mL 50
